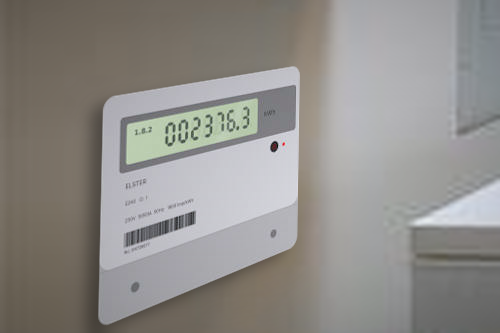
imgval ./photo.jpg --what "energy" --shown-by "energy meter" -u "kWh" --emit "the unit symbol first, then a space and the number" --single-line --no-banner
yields kWh 2376.3
